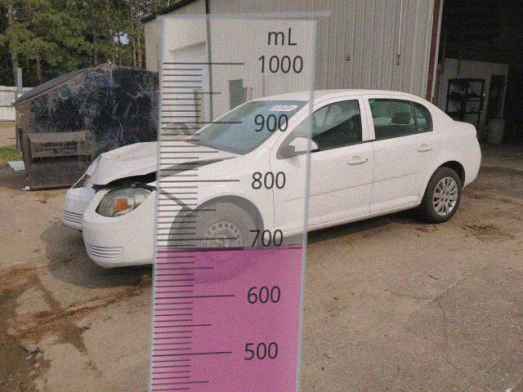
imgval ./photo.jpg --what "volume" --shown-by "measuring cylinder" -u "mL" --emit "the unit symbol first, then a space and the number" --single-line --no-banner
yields mL 680
